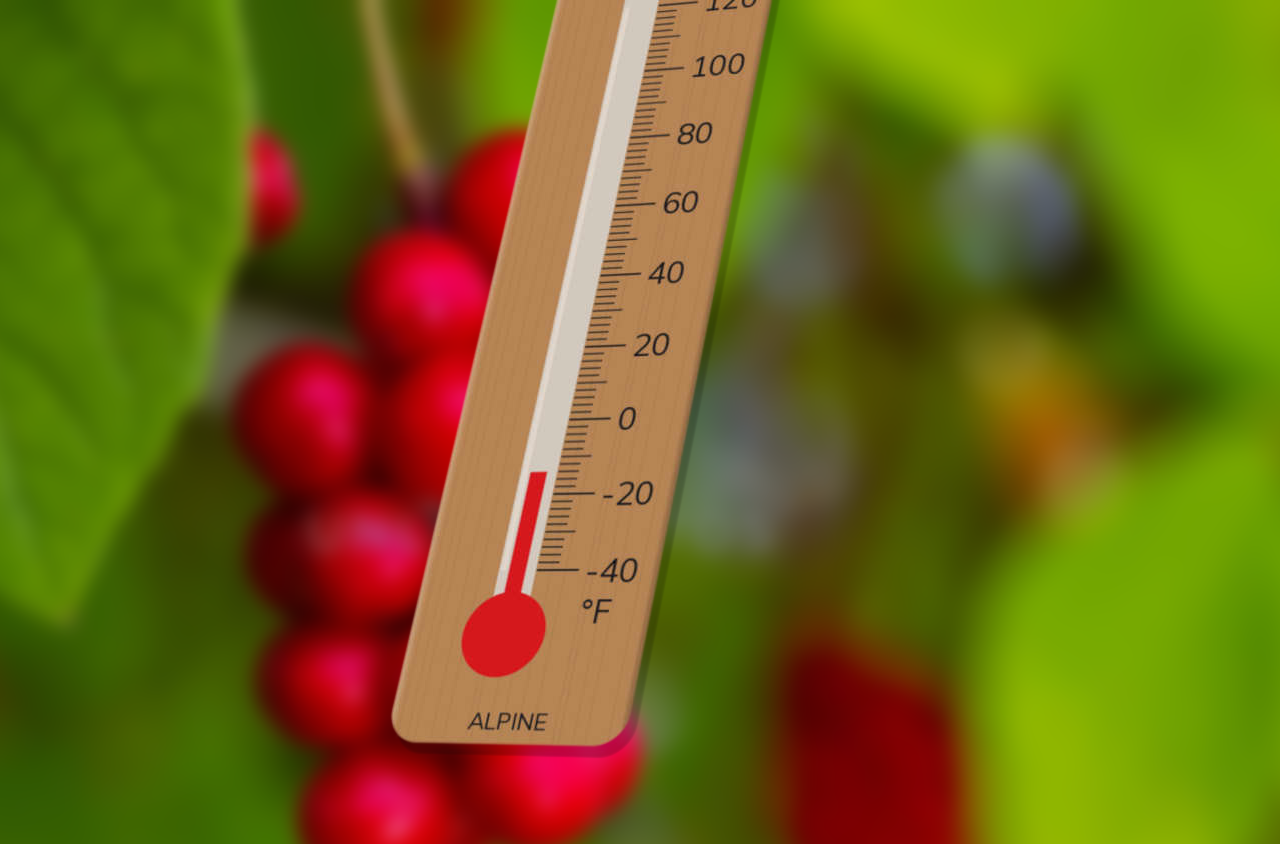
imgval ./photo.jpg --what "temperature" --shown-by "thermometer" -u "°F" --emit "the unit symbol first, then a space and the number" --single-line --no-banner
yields °F -14
